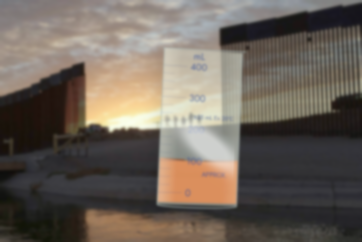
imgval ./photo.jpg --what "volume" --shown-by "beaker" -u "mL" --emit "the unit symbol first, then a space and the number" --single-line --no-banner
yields mL 100
